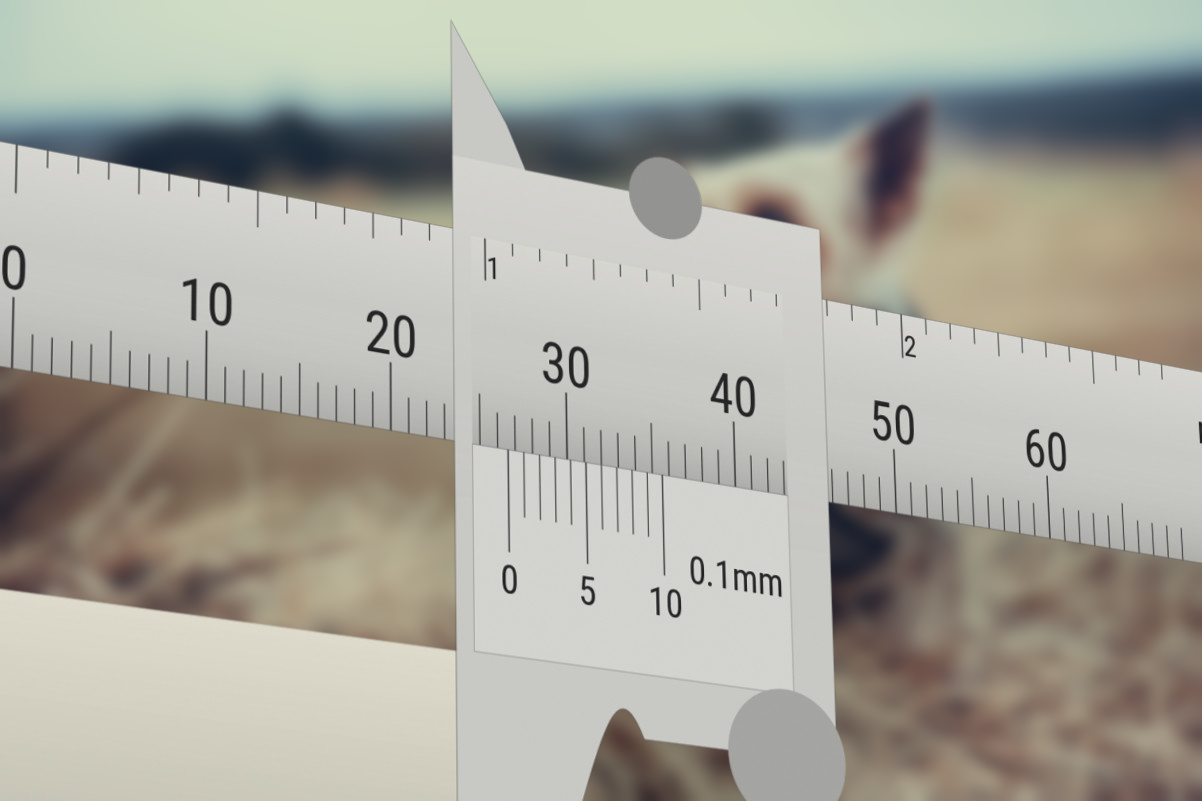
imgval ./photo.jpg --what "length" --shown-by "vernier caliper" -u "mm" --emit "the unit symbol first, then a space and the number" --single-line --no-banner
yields mm 26.6
